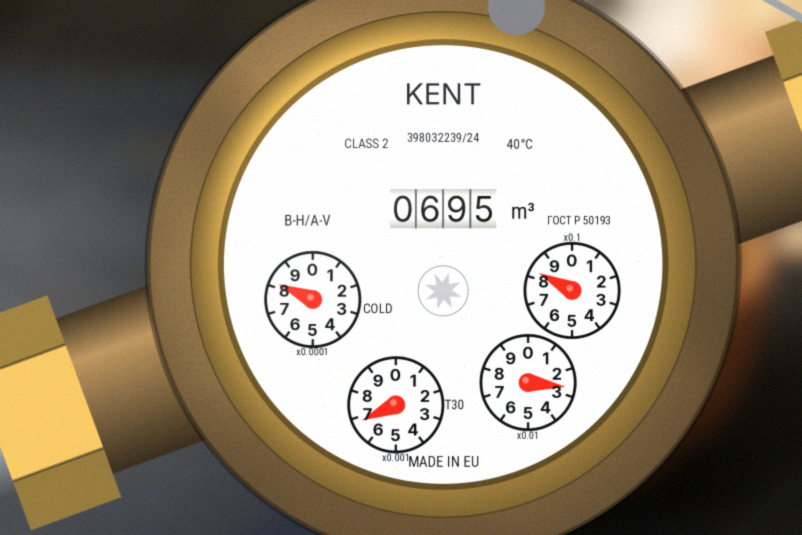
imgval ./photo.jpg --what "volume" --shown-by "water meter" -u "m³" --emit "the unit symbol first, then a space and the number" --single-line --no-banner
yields m³ 695.8268
